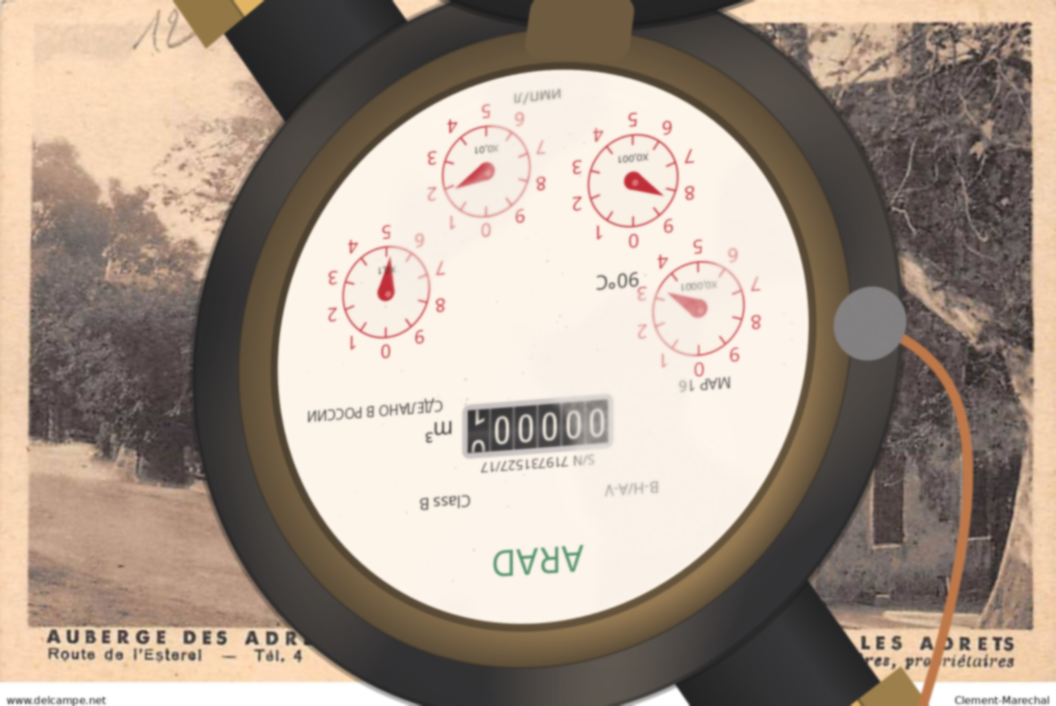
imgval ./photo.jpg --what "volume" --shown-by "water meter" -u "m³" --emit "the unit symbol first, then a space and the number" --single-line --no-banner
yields m³ 0.5183
